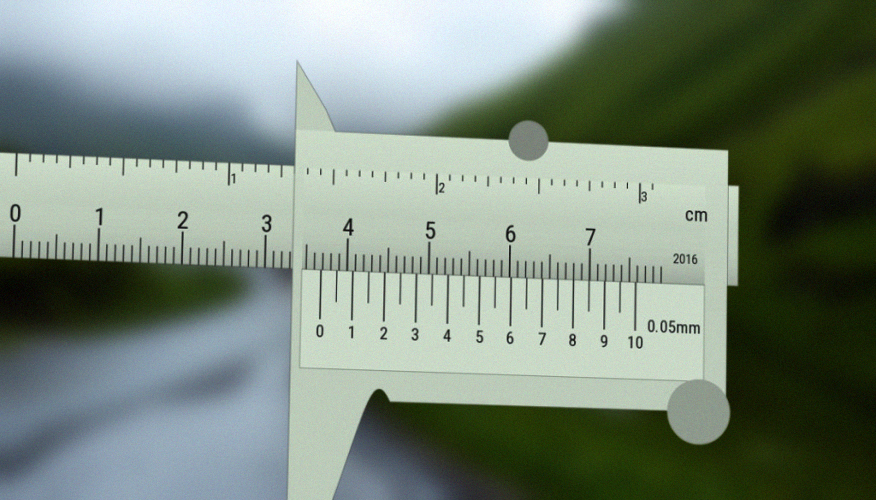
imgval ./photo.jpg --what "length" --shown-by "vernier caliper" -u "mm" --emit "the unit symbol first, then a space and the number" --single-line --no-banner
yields mm 36.8
